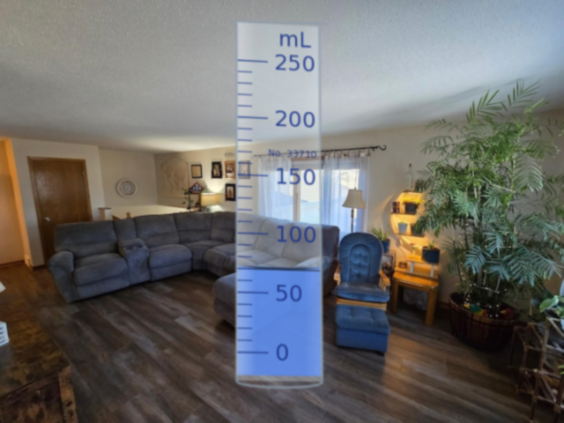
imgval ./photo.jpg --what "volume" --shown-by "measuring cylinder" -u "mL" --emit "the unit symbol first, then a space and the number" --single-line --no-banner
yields mL 70
